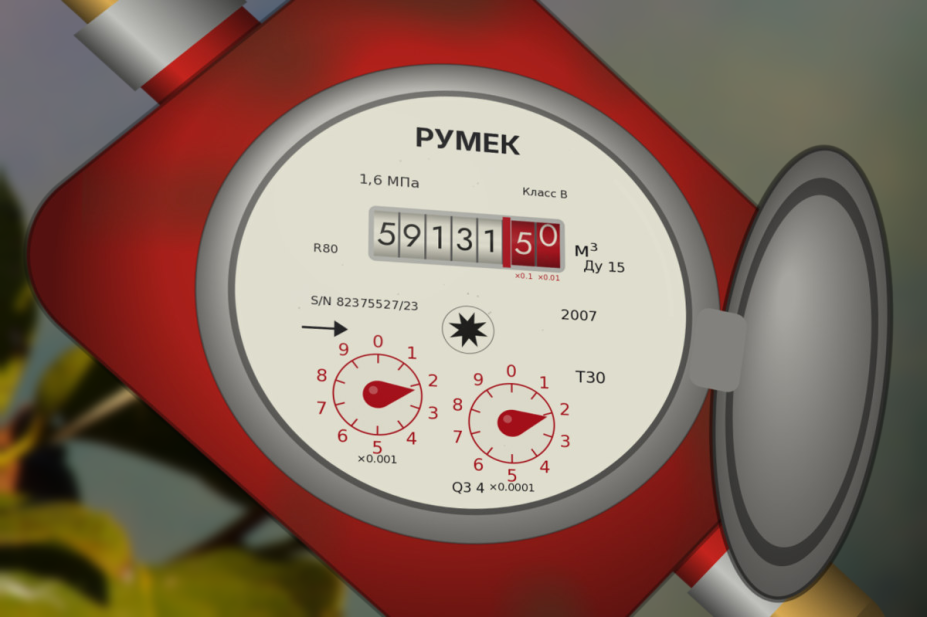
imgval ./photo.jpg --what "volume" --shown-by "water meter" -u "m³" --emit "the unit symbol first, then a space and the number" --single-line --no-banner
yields m³ 59131.5022
